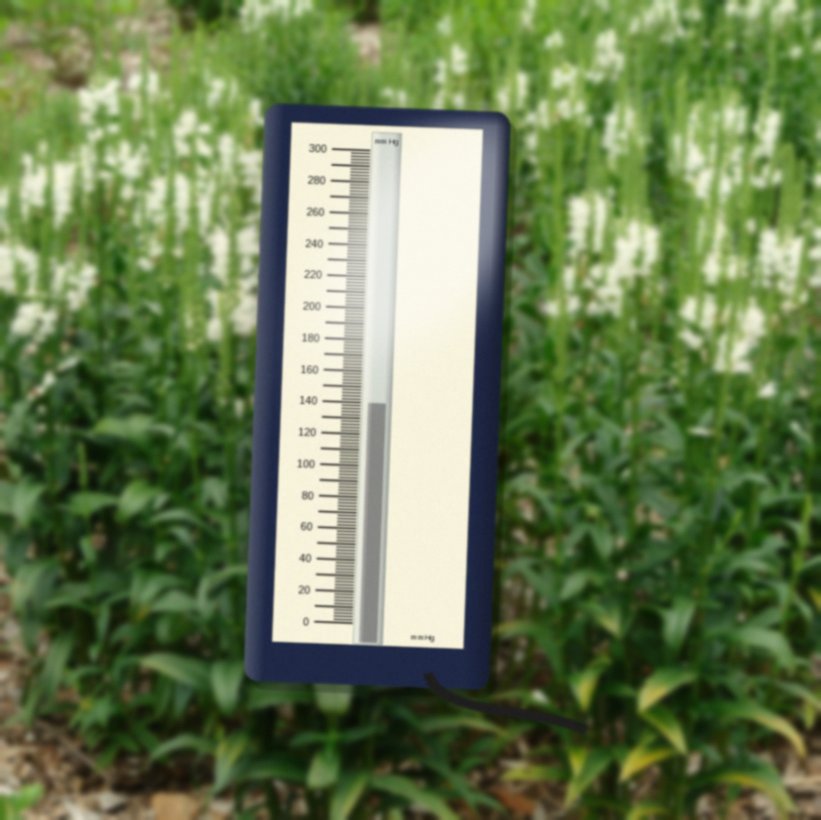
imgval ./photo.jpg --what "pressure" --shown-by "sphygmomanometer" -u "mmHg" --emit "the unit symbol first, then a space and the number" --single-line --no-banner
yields mmHg 140
